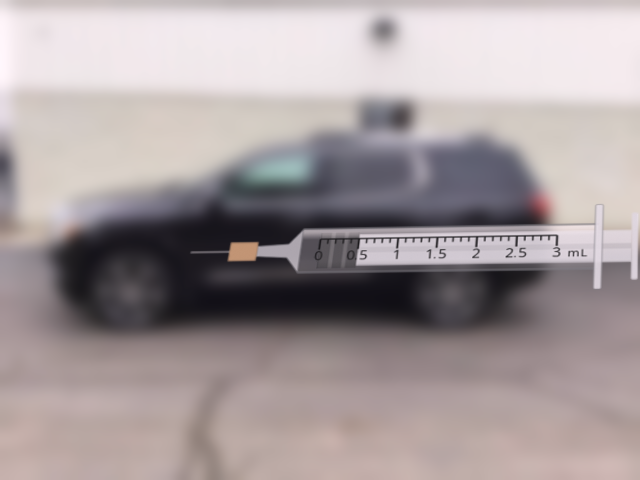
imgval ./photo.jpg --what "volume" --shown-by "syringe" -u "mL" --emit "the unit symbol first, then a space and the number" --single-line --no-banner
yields mL 0
